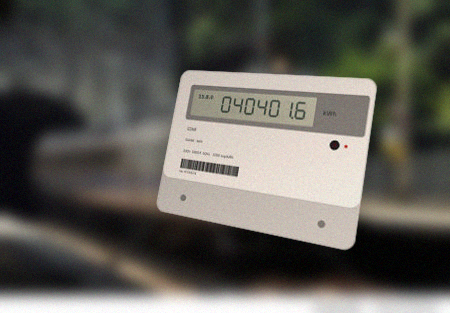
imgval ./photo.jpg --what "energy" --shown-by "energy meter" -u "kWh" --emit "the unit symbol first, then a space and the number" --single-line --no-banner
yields kWh 40401.6
